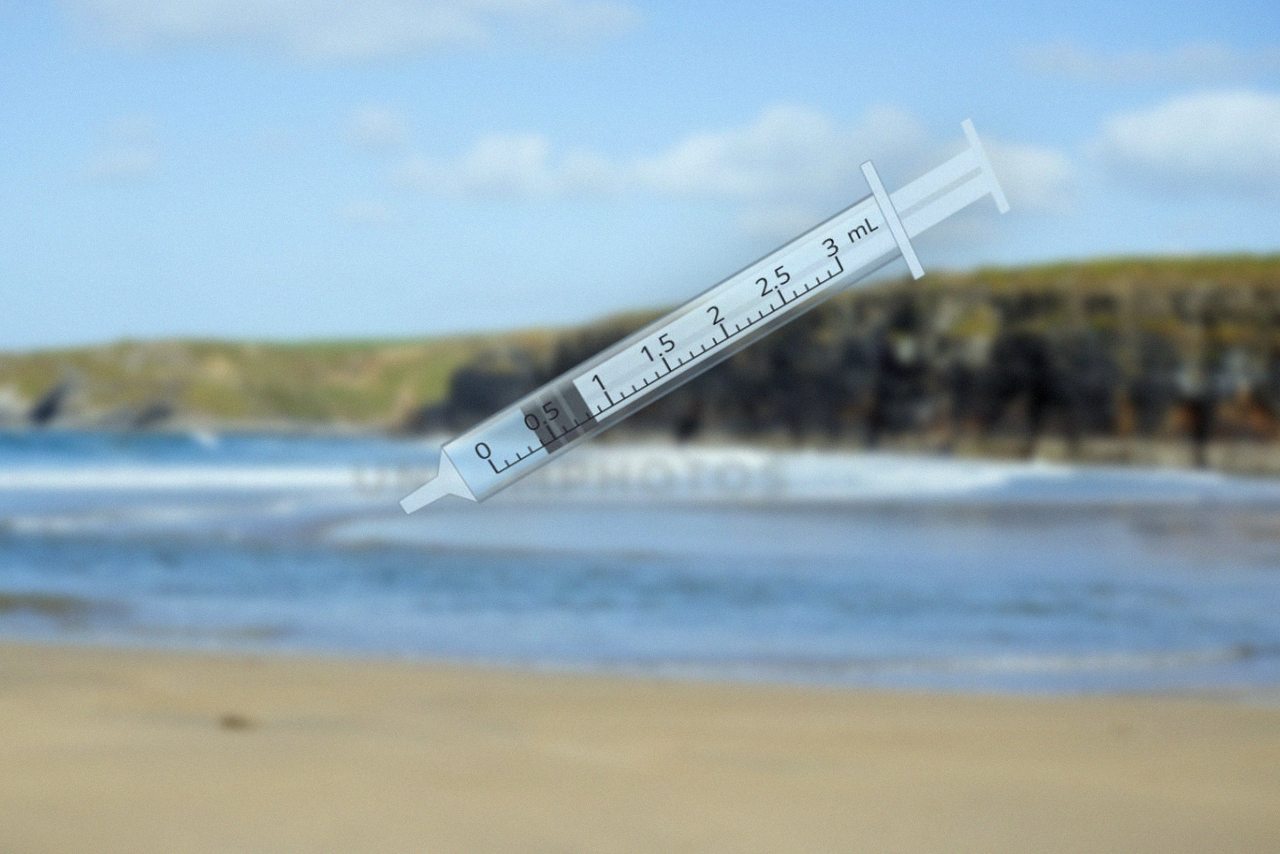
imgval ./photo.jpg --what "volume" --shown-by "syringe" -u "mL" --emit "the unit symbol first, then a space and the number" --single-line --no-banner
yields mL 0.4
